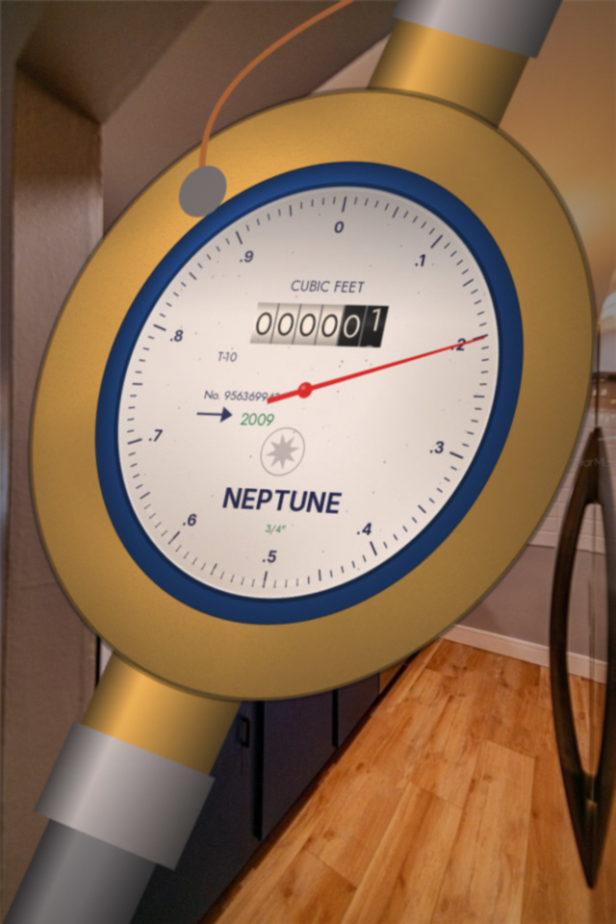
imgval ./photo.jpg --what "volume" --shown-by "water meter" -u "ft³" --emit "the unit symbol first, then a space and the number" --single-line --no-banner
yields ft³ 1.20
